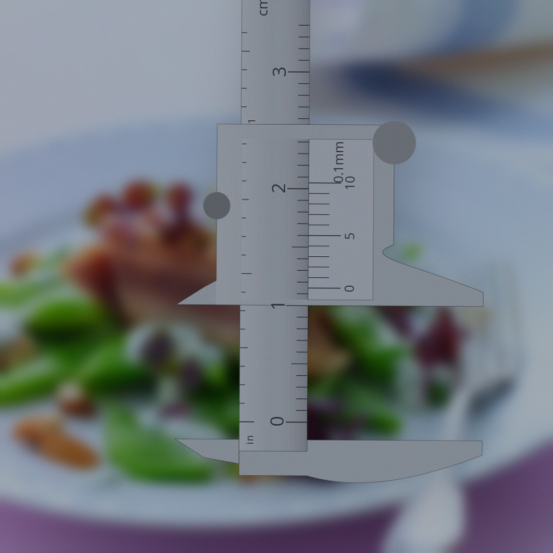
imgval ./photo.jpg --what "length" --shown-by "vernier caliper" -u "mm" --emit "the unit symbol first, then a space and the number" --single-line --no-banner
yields mm 11.5
